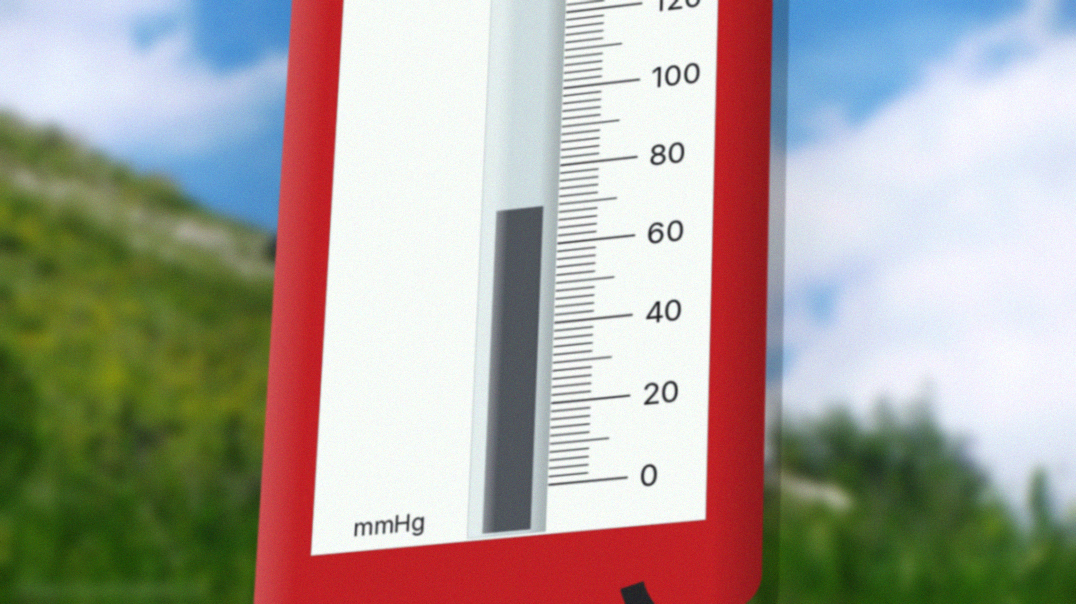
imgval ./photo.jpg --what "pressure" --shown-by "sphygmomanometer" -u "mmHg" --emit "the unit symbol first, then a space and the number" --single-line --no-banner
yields mmHg 70
